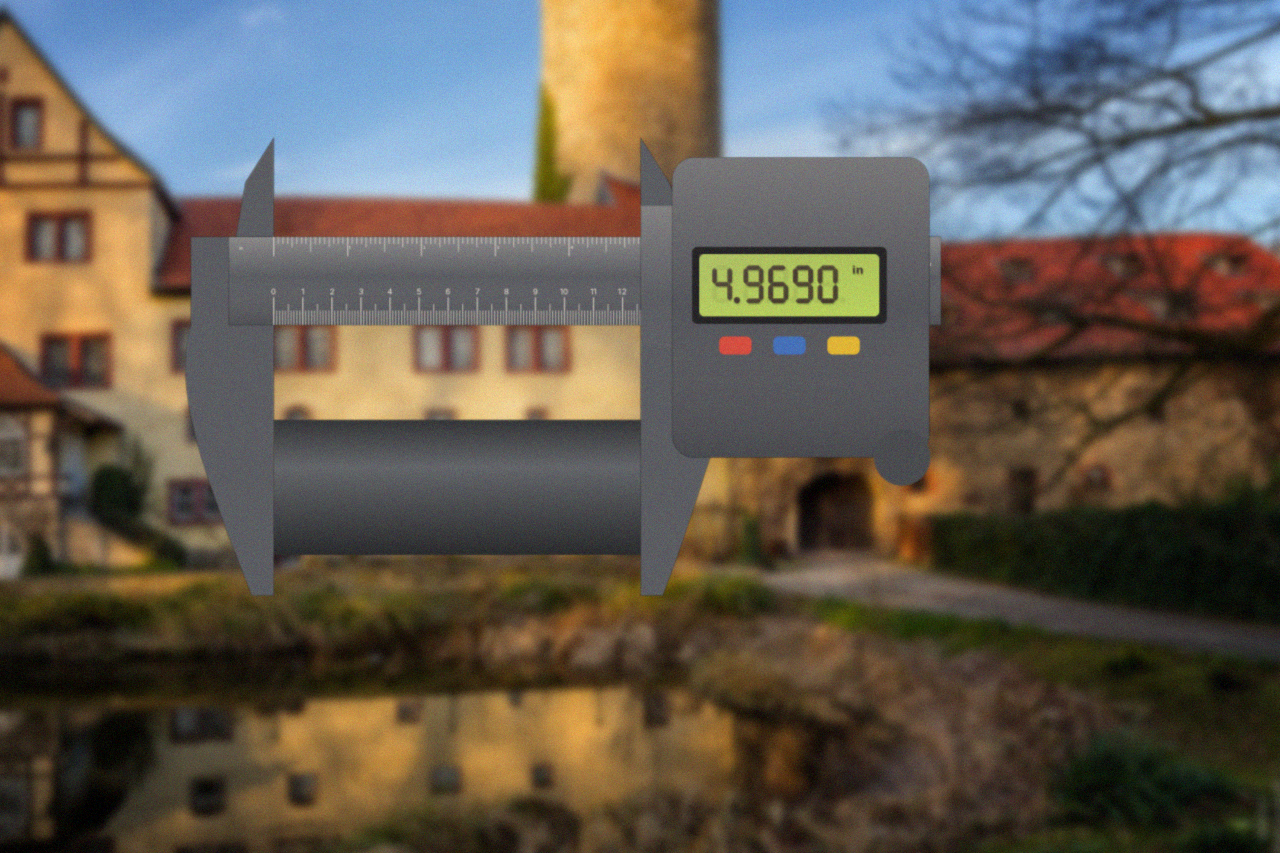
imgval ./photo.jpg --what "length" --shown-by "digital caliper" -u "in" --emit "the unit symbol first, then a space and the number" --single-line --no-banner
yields in 4.9690
